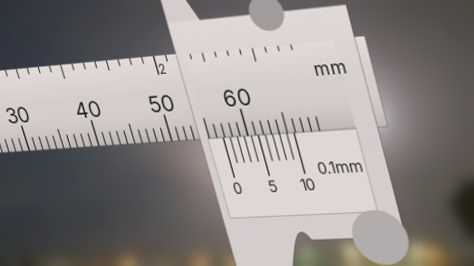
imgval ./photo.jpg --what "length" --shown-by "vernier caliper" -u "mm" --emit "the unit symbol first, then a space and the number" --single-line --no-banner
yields mm 56.8
